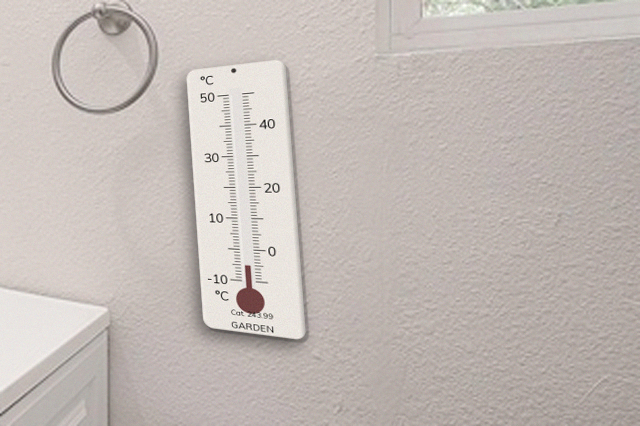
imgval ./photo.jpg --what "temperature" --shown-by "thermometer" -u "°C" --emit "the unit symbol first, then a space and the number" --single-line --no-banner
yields °C -5
